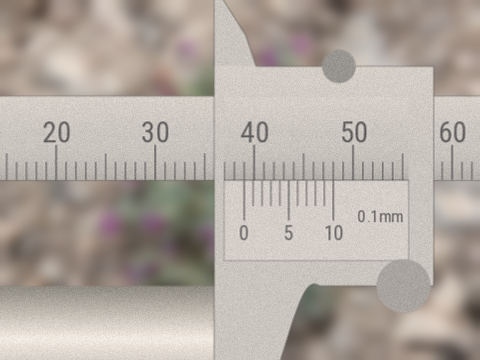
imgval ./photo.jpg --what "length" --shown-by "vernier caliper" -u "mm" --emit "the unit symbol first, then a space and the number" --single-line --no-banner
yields mm 39.0
